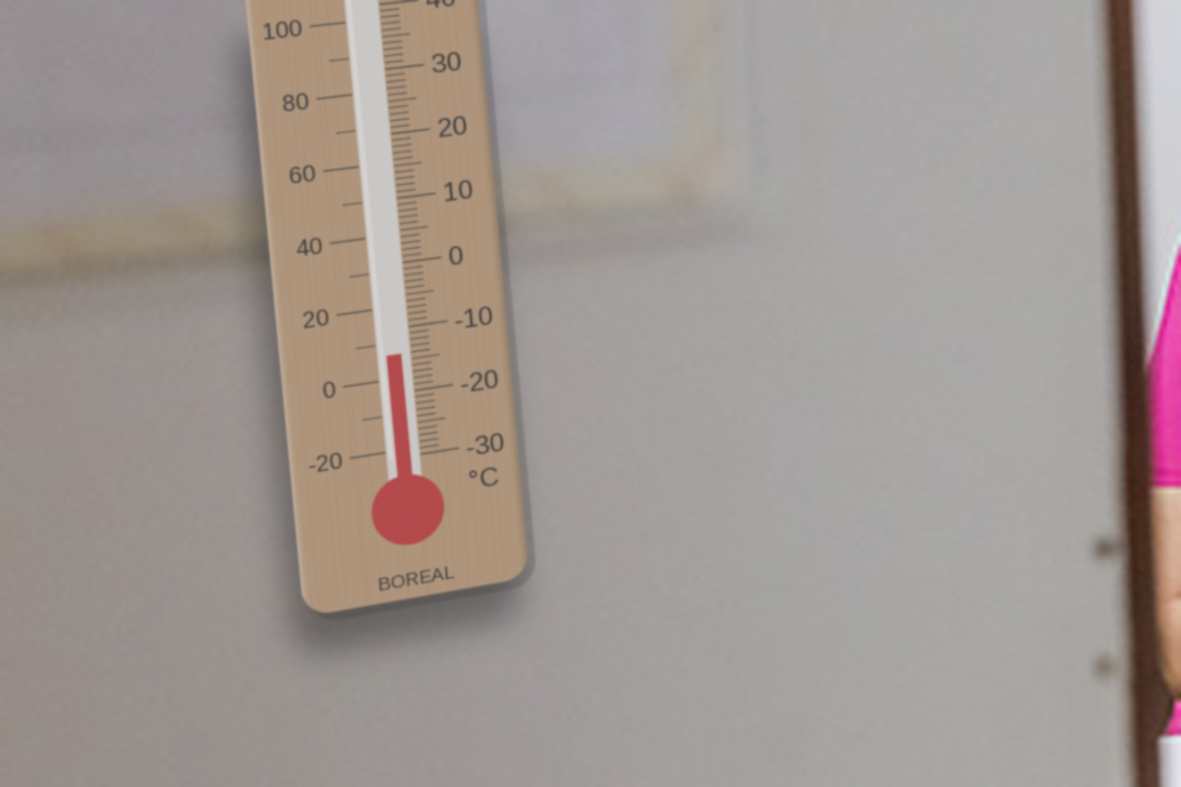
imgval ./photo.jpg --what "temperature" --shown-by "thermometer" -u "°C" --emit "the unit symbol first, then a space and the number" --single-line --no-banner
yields °C -14
